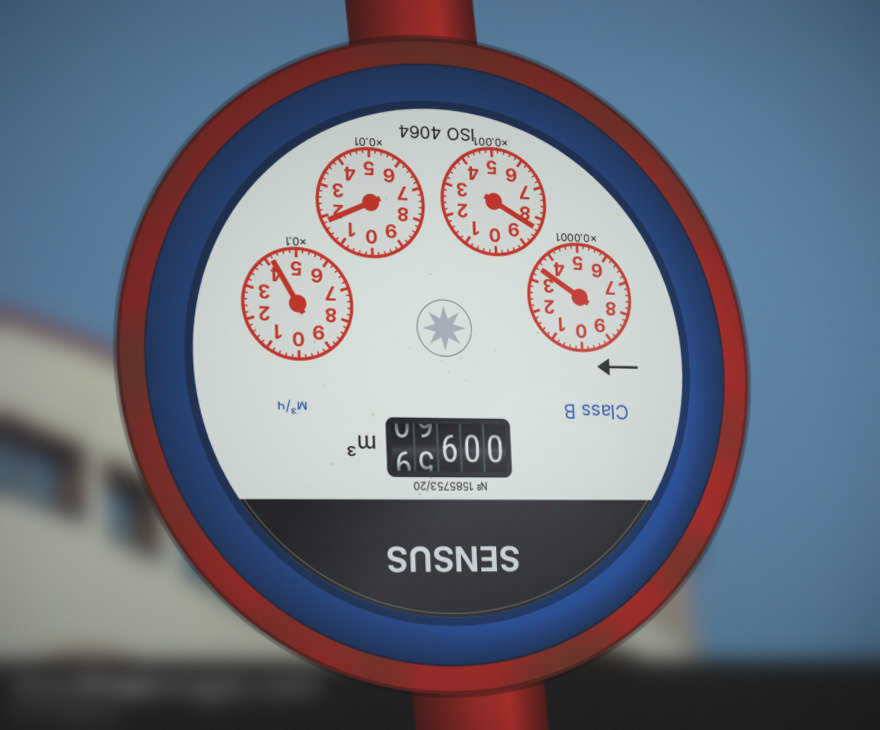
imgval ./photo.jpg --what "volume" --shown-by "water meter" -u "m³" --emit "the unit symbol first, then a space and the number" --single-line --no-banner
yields m³ 959.4183
